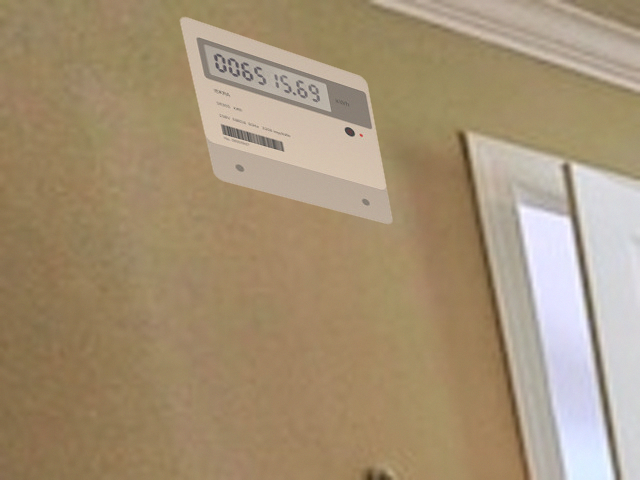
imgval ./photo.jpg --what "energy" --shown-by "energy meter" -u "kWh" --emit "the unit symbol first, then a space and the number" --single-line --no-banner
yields kWh 6515.69
